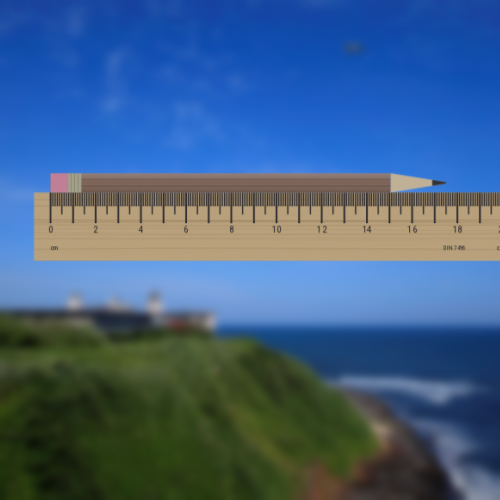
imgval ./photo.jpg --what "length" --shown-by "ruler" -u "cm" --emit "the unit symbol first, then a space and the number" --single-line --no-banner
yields cm 17.5
